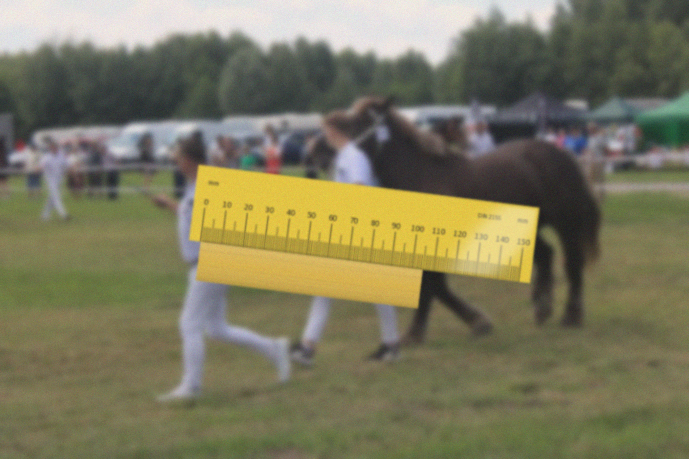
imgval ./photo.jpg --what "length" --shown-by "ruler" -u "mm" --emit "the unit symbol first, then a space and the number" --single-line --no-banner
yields mm 105
